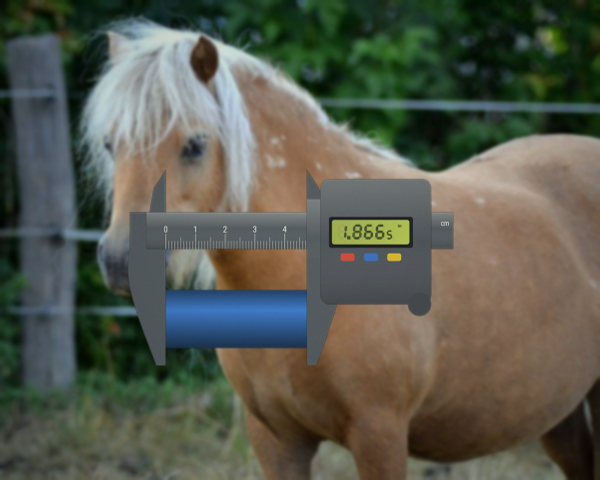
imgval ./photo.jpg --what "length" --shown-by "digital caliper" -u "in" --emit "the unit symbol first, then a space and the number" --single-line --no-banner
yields in 1.8665
